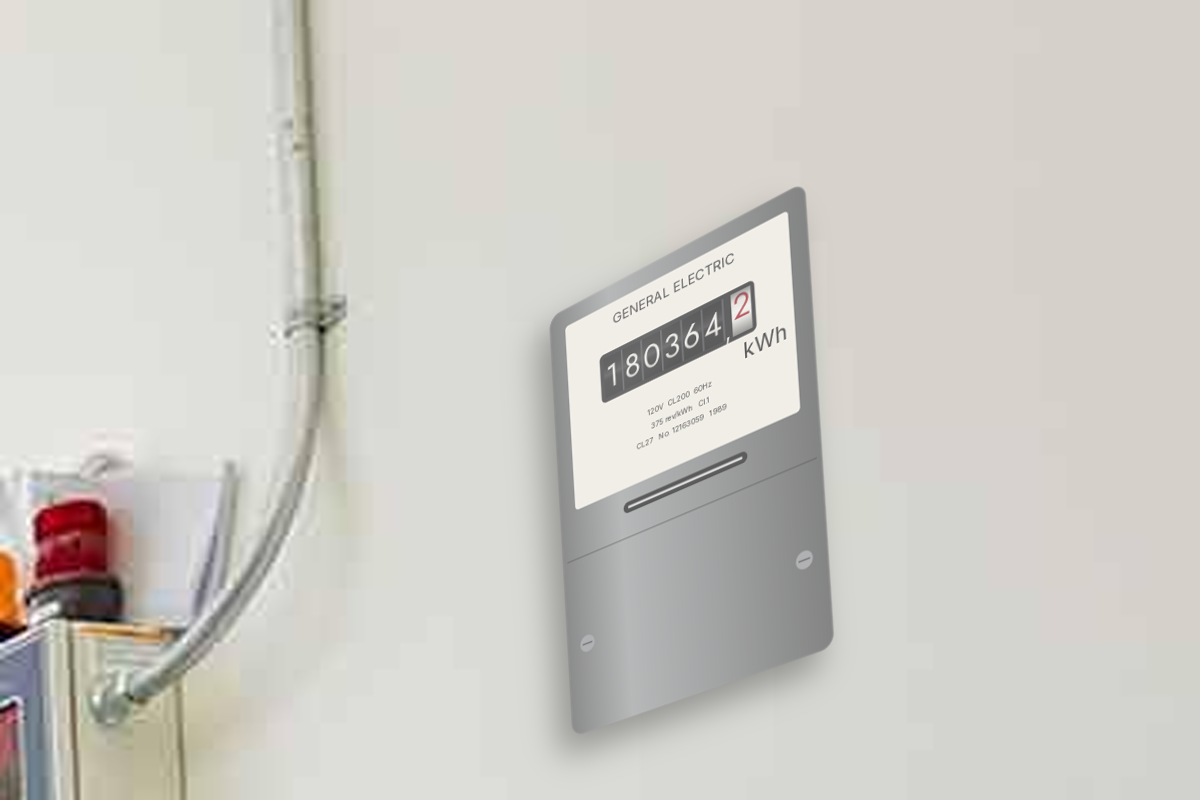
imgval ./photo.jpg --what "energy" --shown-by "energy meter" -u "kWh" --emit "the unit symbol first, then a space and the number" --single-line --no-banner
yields kWh 180364.2
